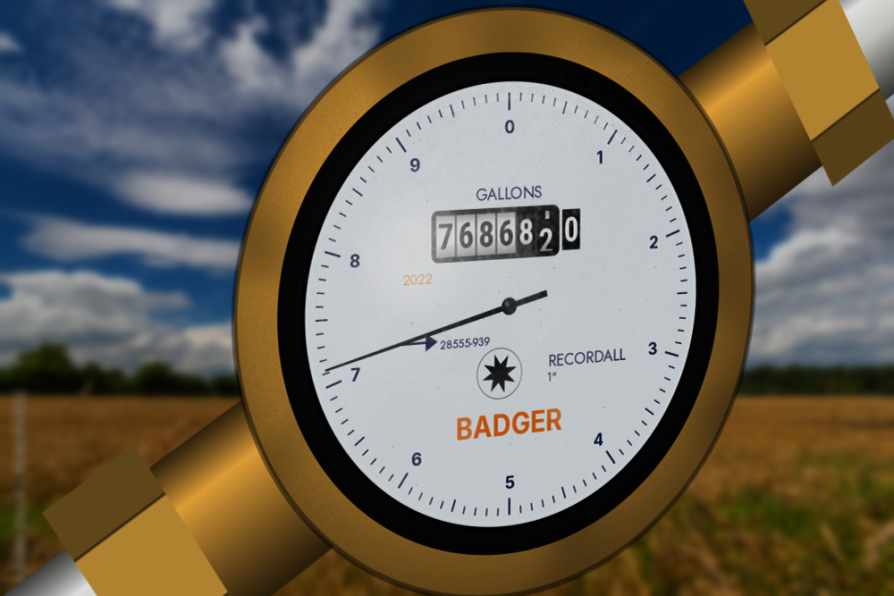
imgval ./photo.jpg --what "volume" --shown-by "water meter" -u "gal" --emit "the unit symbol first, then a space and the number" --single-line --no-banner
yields gal 7686817.1
